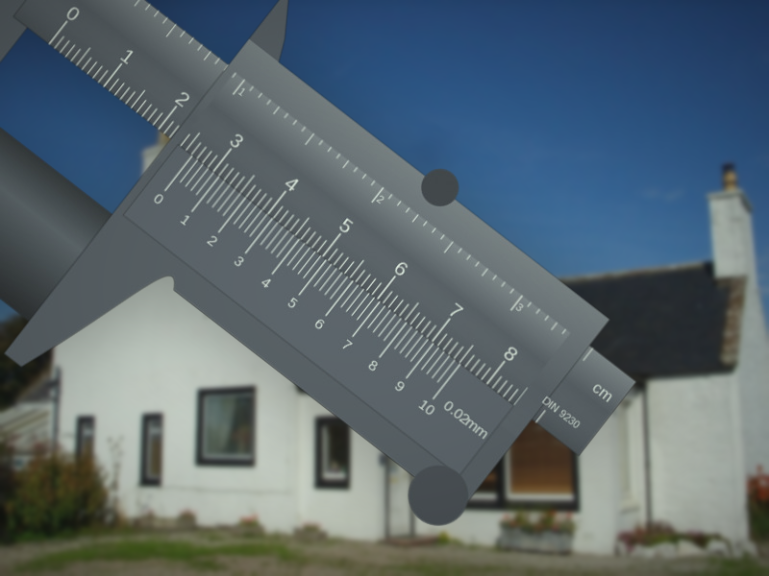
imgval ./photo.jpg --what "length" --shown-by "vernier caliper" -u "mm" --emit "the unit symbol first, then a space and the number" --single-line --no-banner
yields mm 26.2
